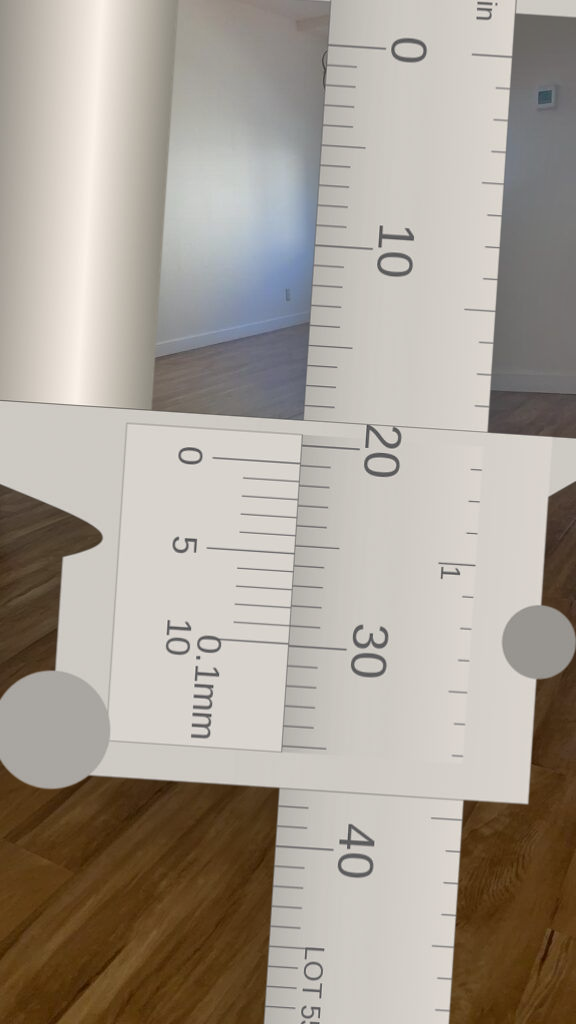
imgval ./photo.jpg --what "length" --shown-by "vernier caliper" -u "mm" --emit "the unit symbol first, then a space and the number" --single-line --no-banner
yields mm 20.9
